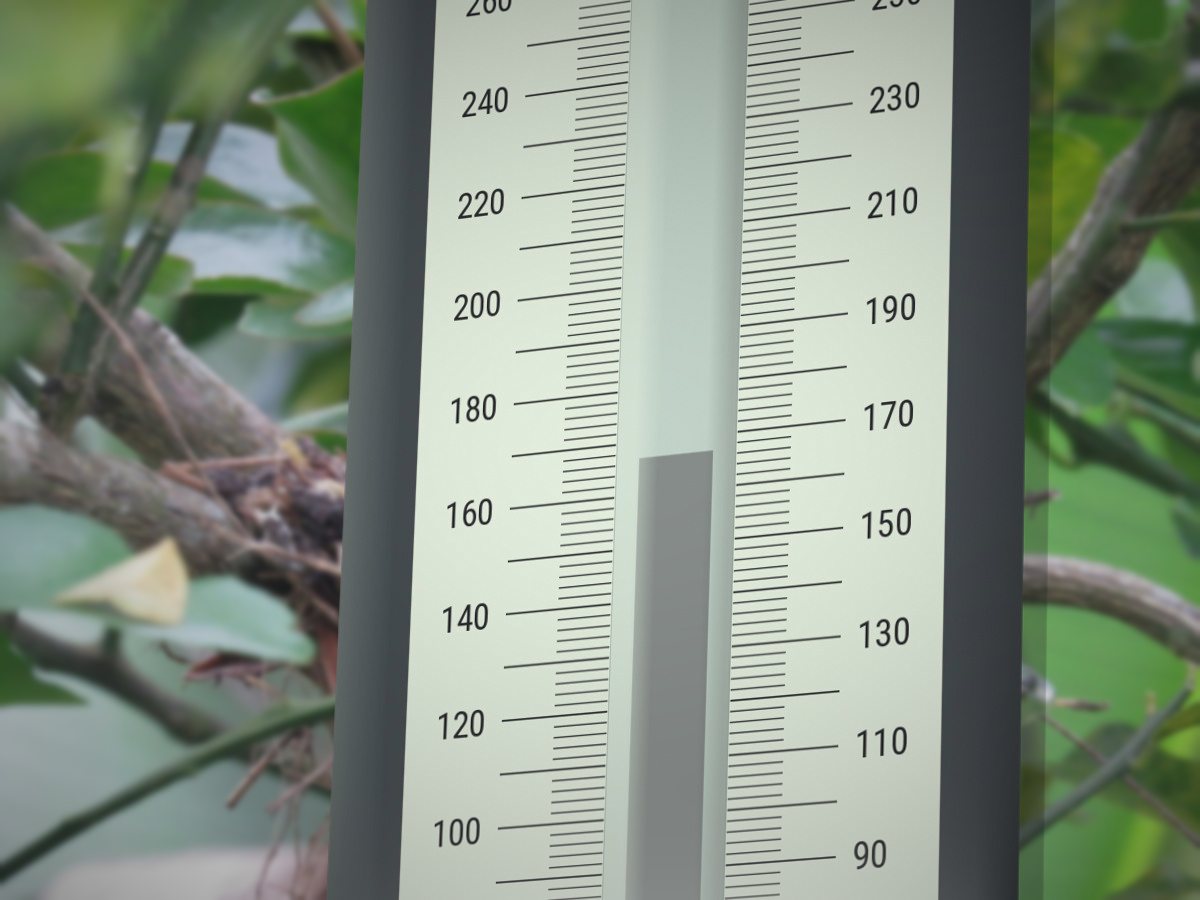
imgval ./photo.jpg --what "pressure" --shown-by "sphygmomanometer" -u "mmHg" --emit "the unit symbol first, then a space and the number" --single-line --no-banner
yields mmHg 167
